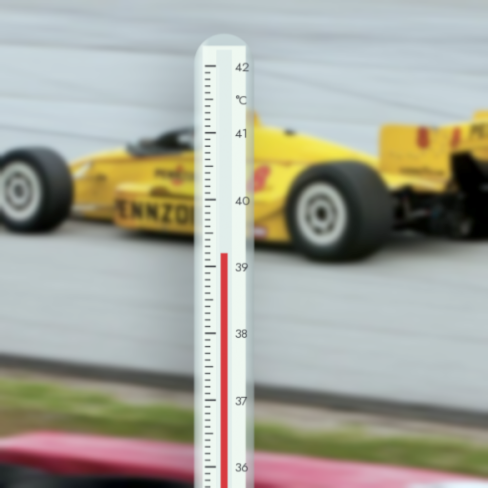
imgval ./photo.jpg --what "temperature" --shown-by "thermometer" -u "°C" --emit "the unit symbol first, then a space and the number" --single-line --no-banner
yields °C 39.2
